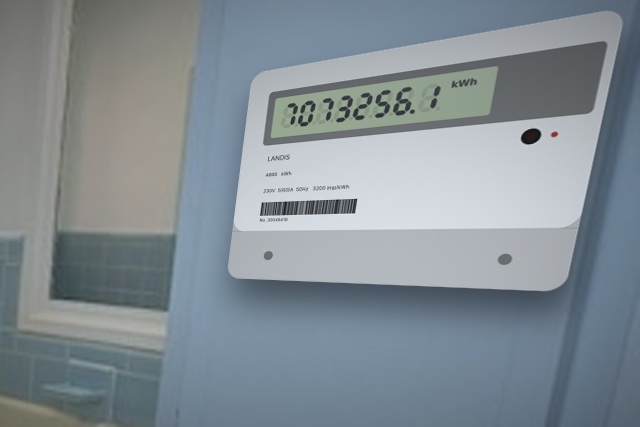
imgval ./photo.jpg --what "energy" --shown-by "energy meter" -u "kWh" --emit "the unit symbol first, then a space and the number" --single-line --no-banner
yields kWh 7073256.1
